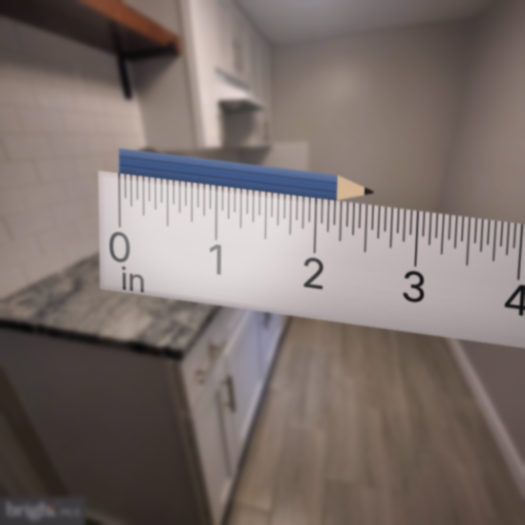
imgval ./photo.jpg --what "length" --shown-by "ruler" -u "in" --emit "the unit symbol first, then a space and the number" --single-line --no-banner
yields in 2.5625
